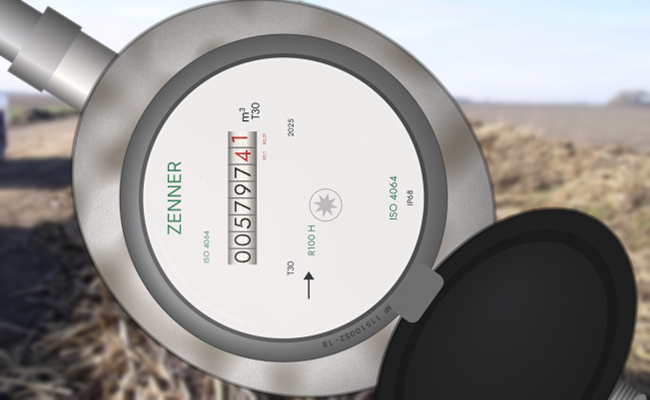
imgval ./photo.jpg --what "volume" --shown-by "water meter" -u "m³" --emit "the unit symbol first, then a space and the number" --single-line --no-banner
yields m³ 5797.41
